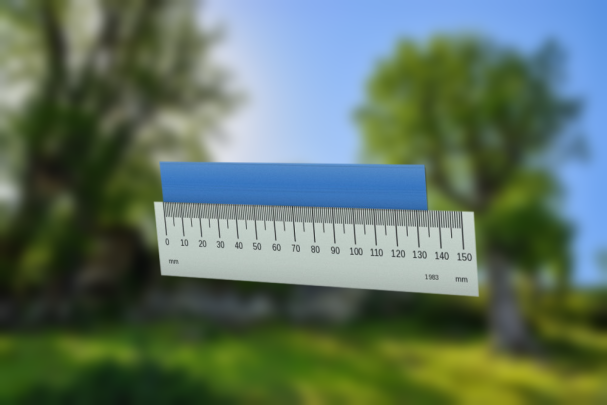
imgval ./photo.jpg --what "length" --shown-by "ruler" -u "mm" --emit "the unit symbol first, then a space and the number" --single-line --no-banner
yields mm 135
